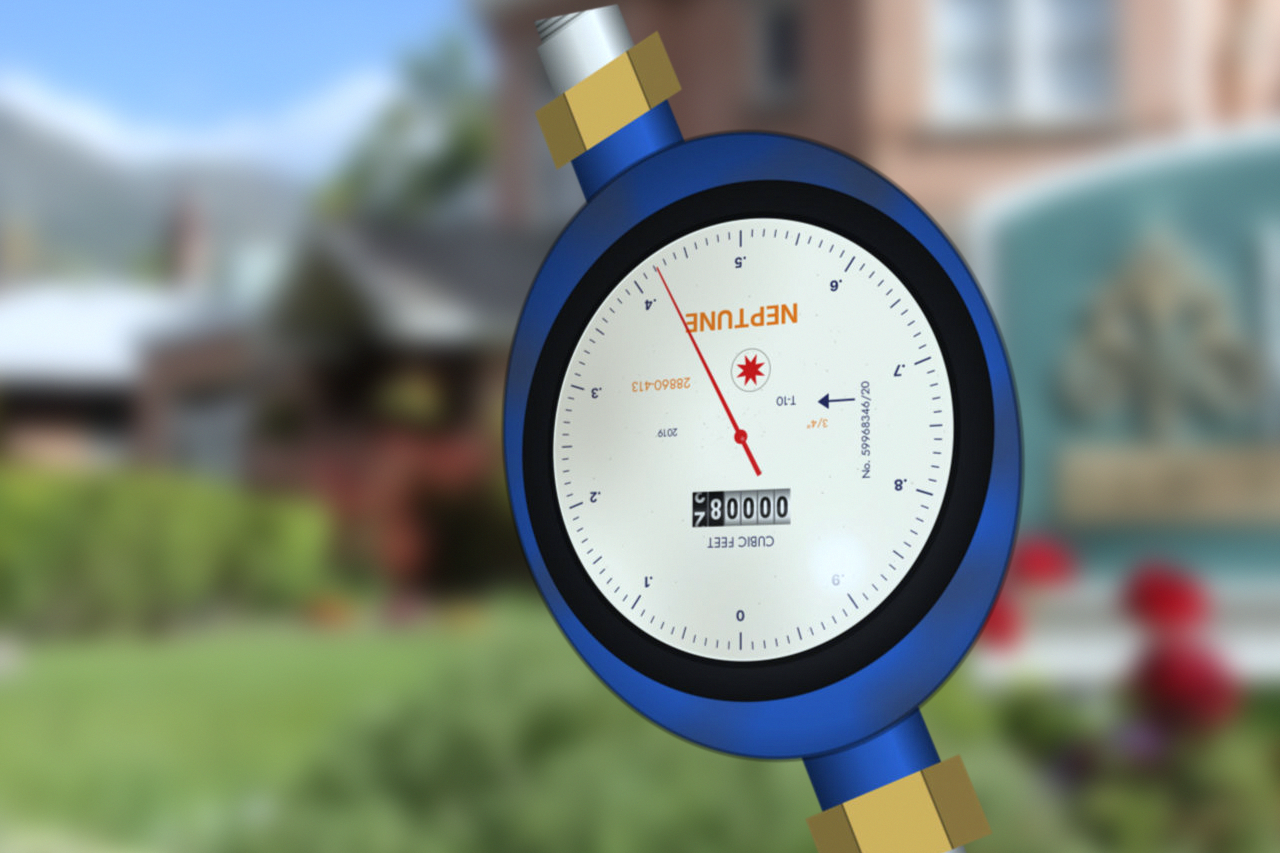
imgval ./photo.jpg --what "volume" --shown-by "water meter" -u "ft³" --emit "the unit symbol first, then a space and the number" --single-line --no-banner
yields ft³ 82.42
